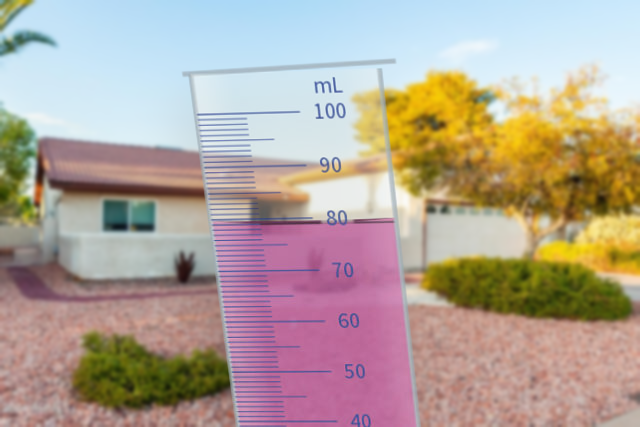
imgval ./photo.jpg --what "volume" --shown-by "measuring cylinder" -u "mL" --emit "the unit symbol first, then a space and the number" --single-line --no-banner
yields mL 79
